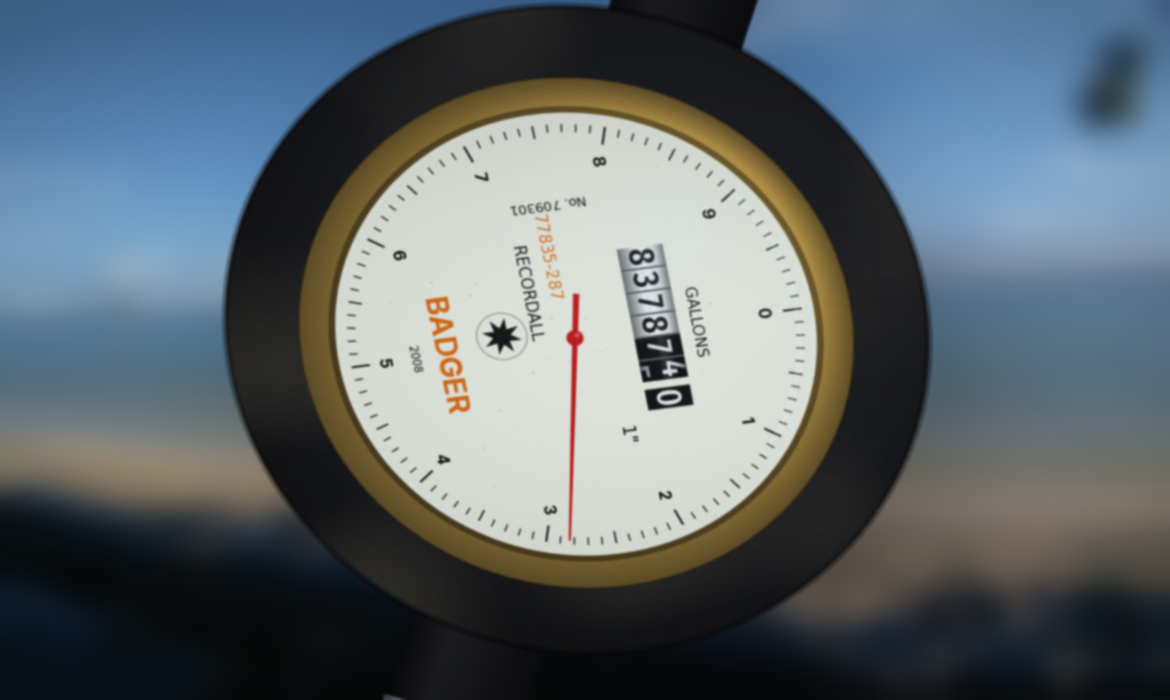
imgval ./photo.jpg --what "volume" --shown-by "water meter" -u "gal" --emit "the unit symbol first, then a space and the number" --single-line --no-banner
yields gal 8378742.8
